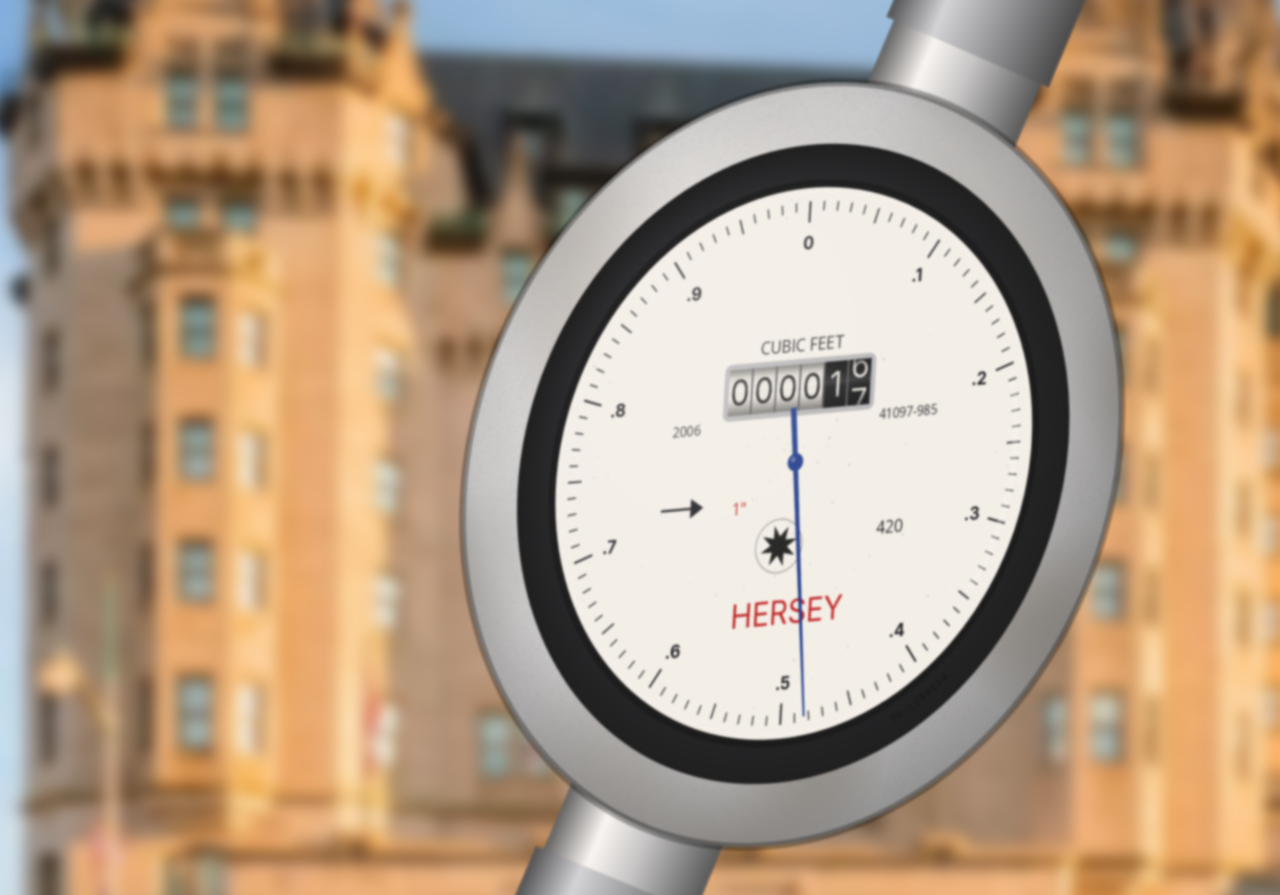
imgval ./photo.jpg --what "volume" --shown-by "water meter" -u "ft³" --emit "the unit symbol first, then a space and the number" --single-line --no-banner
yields ft³ 16.48
